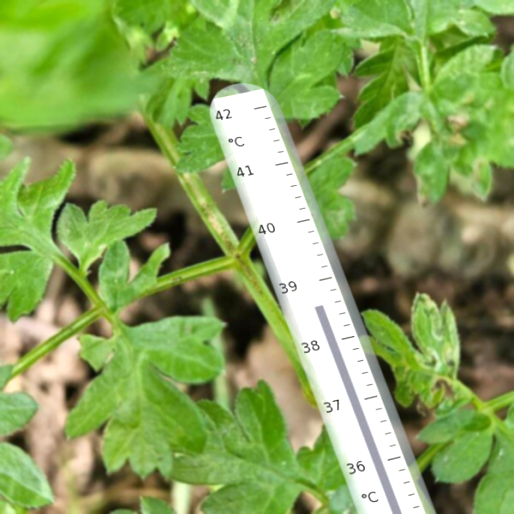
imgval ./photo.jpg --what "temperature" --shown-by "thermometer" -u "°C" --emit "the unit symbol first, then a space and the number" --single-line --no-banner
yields °C 38.6
